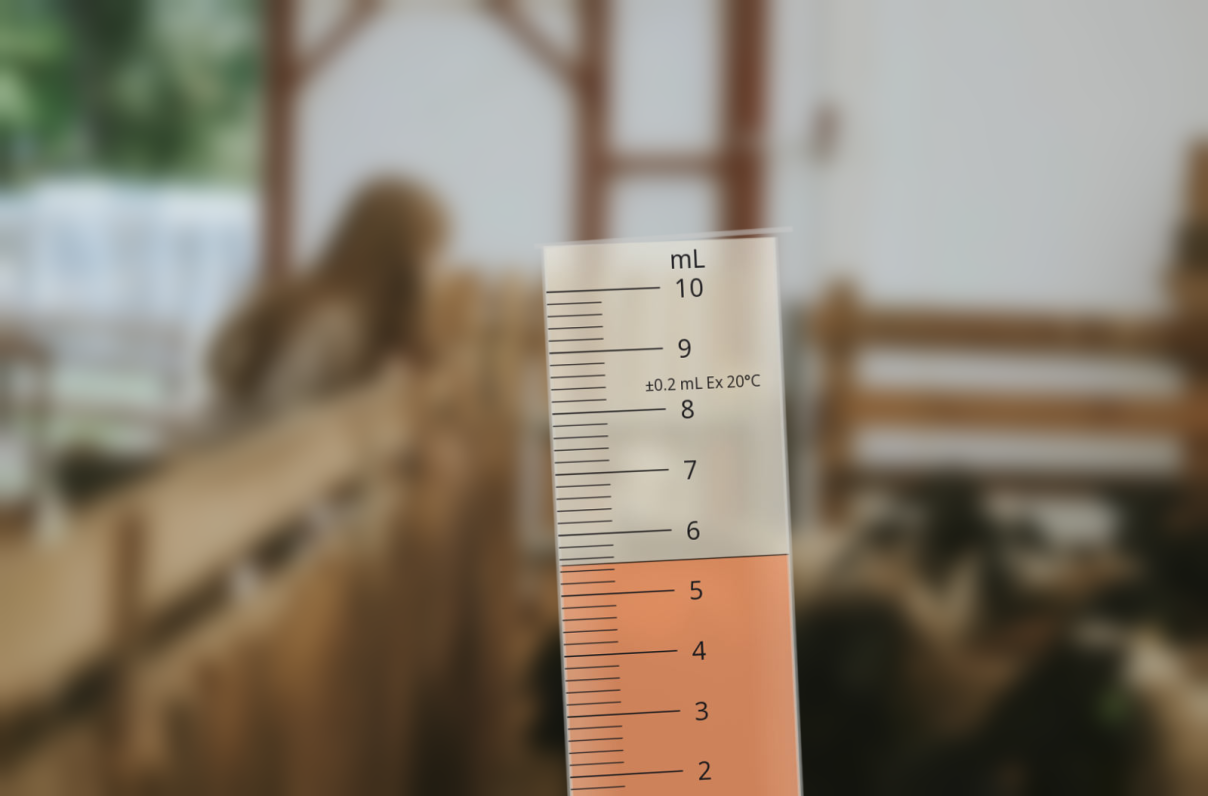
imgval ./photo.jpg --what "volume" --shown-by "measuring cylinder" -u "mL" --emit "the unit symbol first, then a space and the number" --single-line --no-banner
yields mL 5.5
